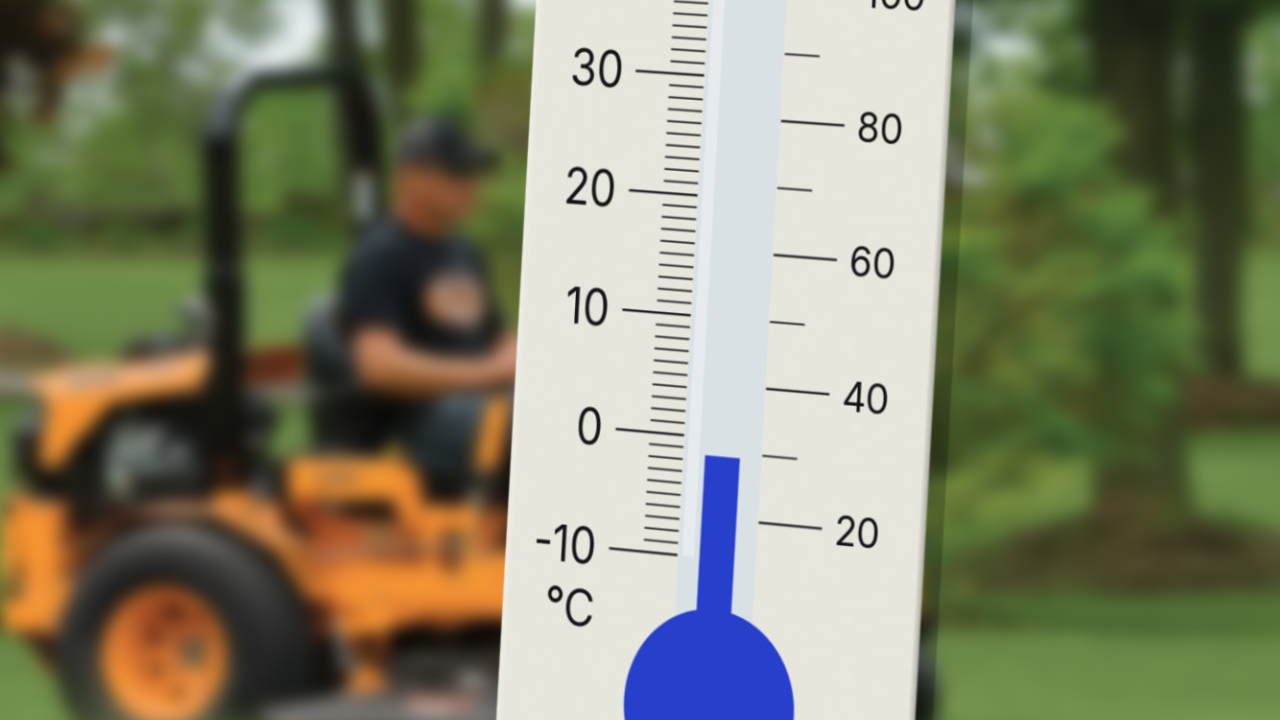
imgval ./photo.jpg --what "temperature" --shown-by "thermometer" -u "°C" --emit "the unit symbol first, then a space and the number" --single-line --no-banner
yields °C -1.5
